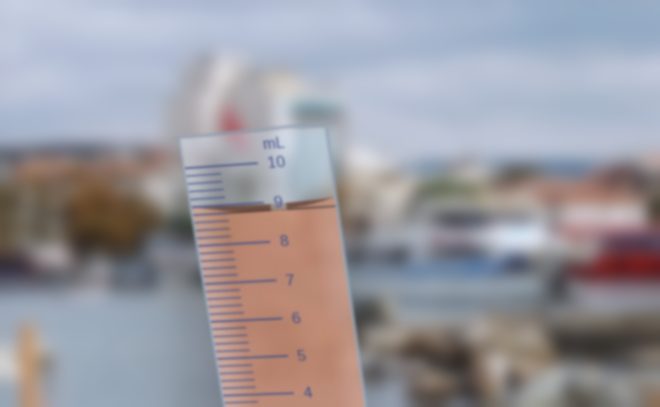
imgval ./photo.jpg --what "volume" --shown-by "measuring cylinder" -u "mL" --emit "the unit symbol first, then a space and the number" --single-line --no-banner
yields mL 8.8
